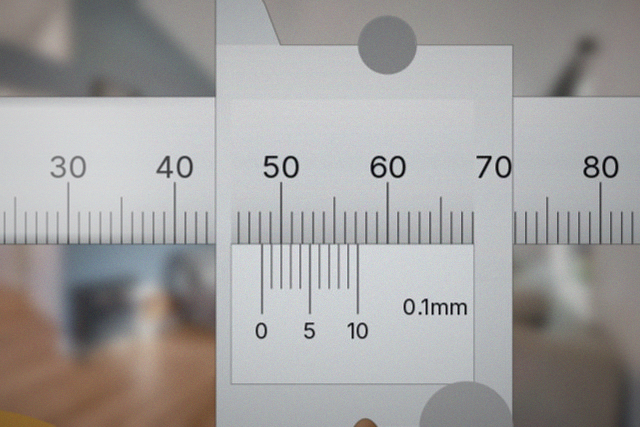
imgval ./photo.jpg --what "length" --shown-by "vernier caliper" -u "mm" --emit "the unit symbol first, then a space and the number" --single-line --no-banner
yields mm 48.2
